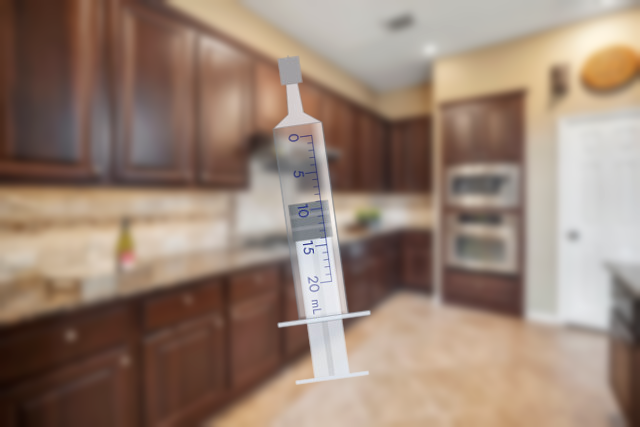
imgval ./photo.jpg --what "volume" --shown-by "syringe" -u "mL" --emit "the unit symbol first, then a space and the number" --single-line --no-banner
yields mL 9
